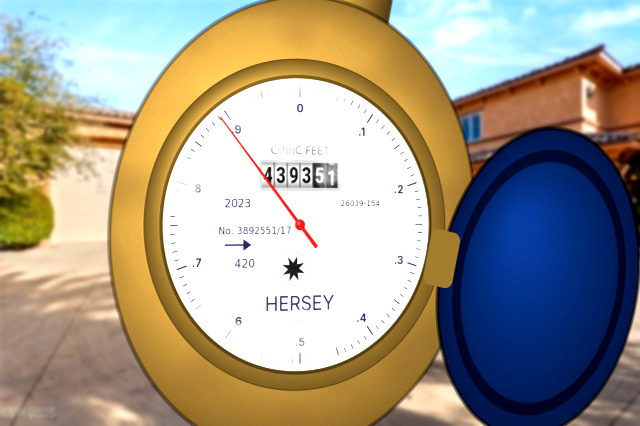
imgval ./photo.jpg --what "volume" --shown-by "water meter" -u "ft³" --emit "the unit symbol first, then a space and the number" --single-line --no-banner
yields ft³ 439350.89
